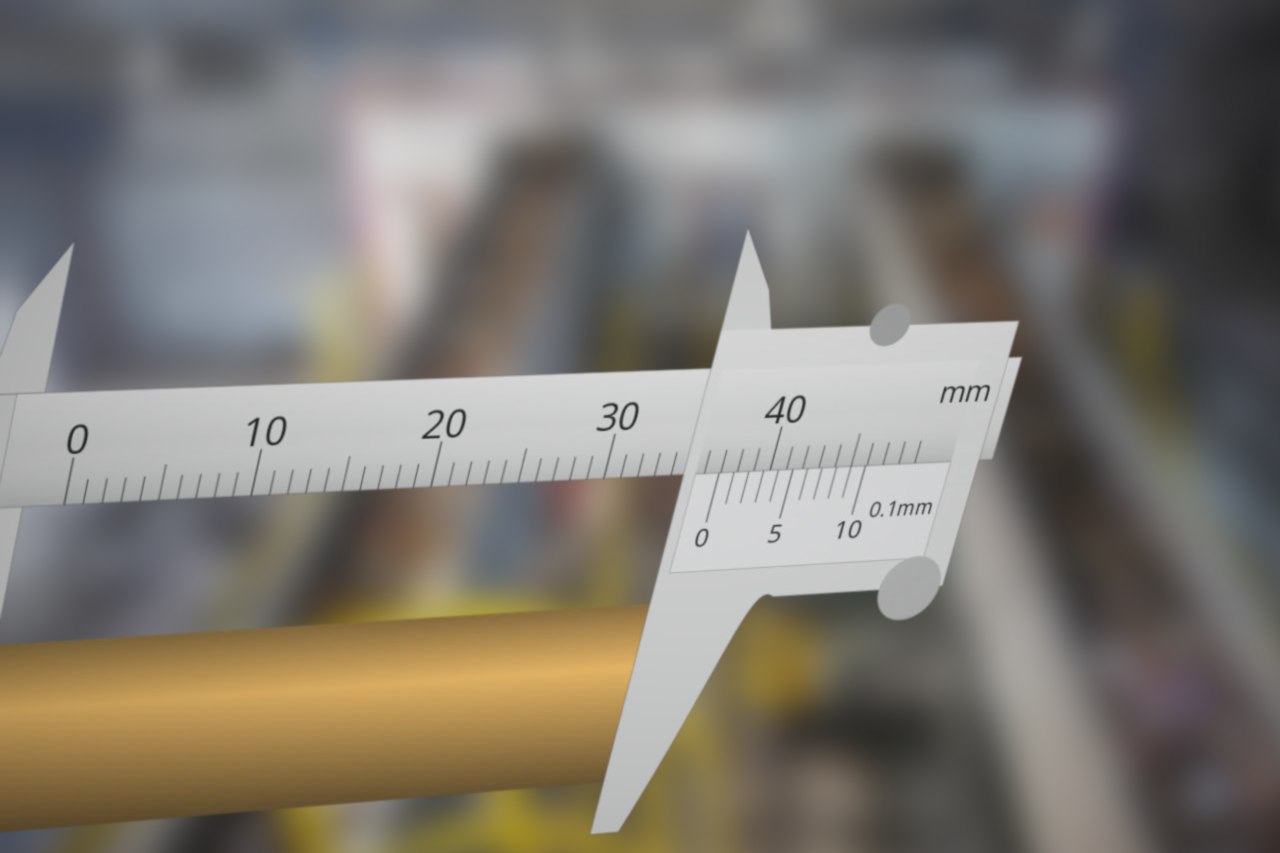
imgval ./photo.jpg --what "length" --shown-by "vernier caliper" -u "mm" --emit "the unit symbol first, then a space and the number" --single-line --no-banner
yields mm 36.9
